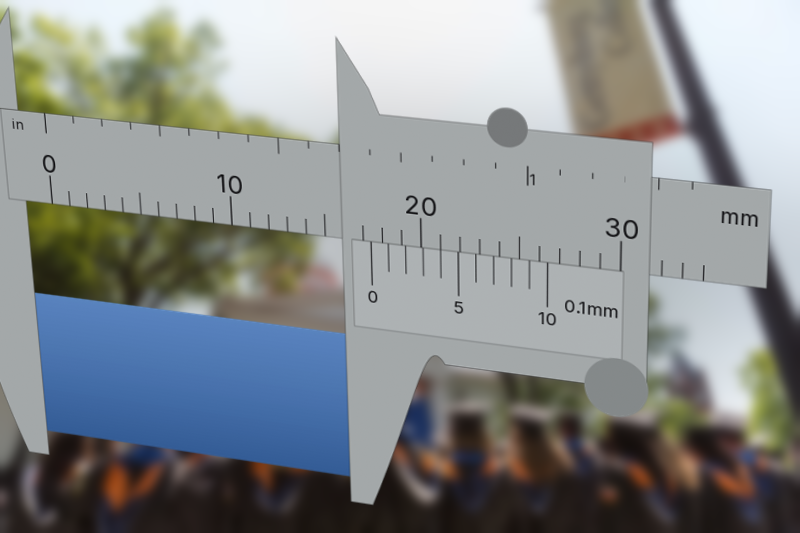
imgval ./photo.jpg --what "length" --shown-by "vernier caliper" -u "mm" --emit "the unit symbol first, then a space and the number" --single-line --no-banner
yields mm 17.4
